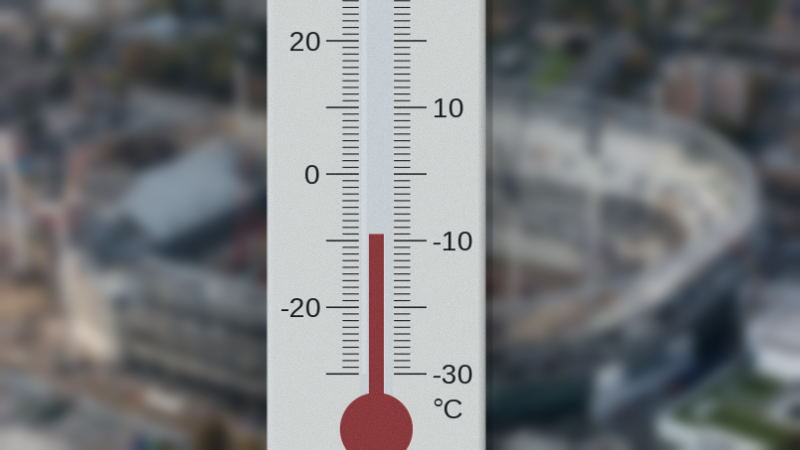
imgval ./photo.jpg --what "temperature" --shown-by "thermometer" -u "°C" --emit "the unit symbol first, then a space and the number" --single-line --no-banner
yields °C -9
